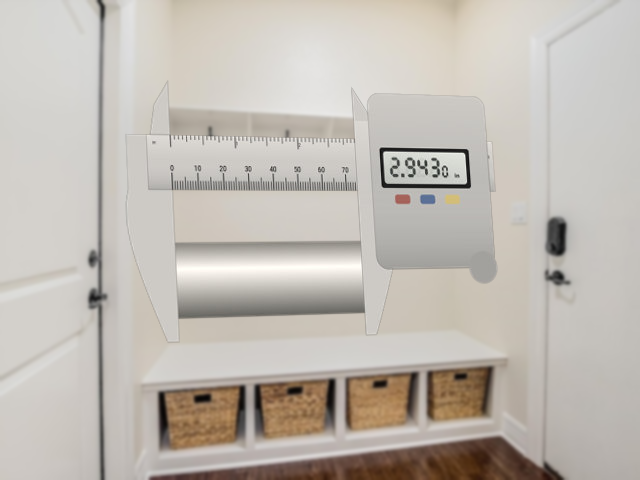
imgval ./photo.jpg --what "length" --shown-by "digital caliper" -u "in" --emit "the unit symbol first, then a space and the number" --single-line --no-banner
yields in 2.9430
